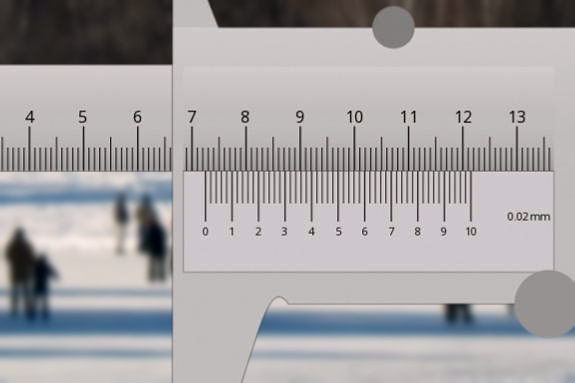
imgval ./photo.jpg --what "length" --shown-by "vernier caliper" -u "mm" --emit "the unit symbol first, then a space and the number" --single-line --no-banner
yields mm 72.5
